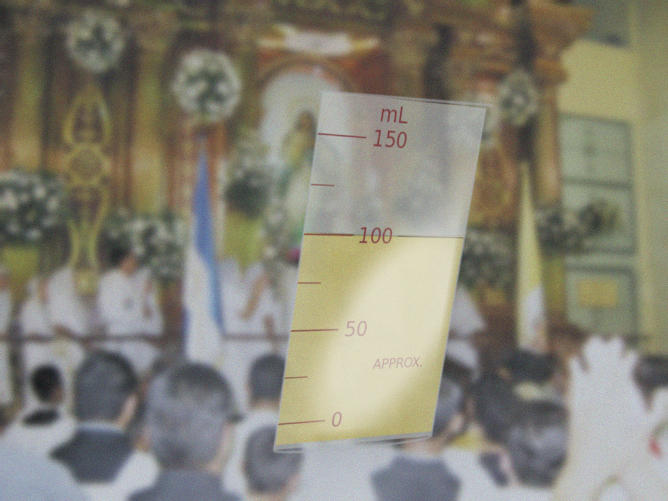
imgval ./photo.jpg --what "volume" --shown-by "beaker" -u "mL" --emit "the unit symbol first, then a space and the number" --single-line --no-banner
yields mL 100
